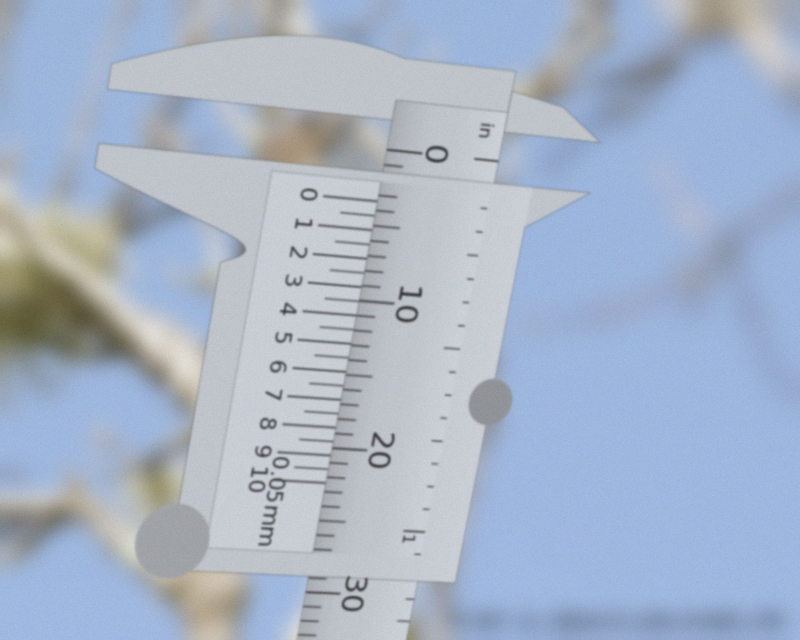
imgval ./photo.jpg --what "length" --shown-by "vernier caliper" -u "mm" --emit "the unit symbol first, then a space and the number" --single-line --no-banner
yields mm 3.4
